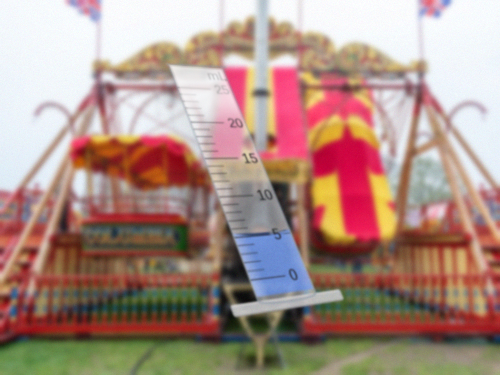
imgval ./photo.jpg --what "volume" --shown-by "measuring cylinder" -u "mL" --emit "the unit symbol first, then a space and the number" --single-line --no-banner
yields mL 5
